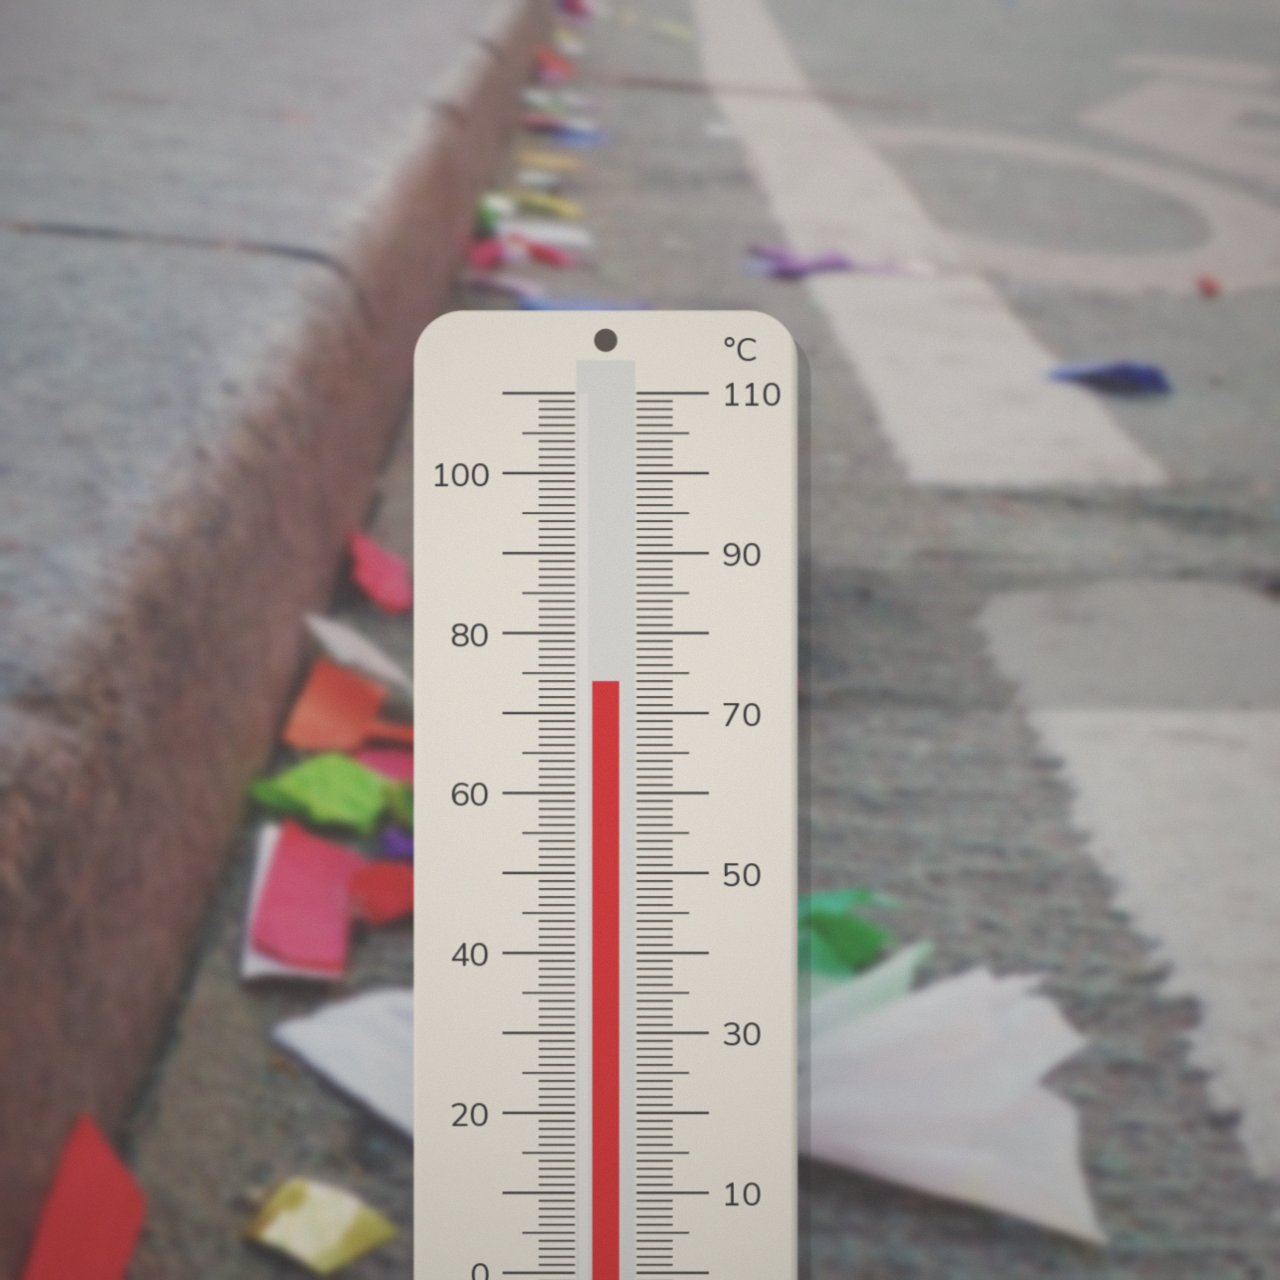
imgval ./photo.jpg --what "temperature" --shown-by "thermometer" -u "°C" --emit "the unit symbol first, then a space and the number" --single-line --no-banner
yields °C 74
